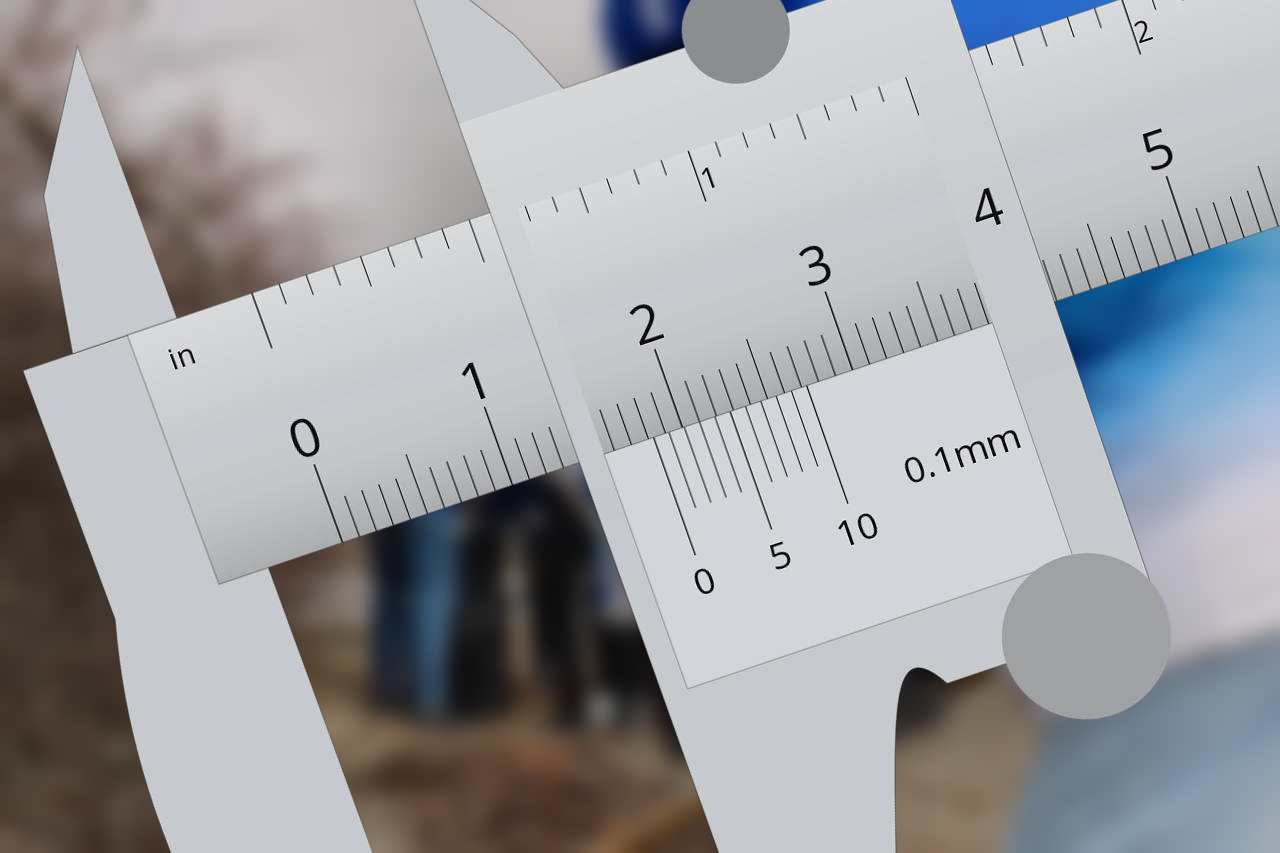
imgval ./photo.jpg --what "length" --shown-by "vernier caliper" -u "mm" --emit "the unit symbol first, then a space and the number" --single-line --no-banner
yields mm 18.3
